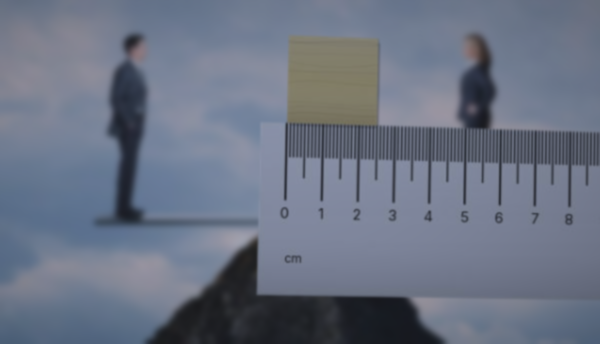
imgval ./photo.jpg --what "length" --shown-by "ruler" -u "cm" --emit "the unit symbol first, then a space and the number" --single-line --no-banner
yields cm 2.5
